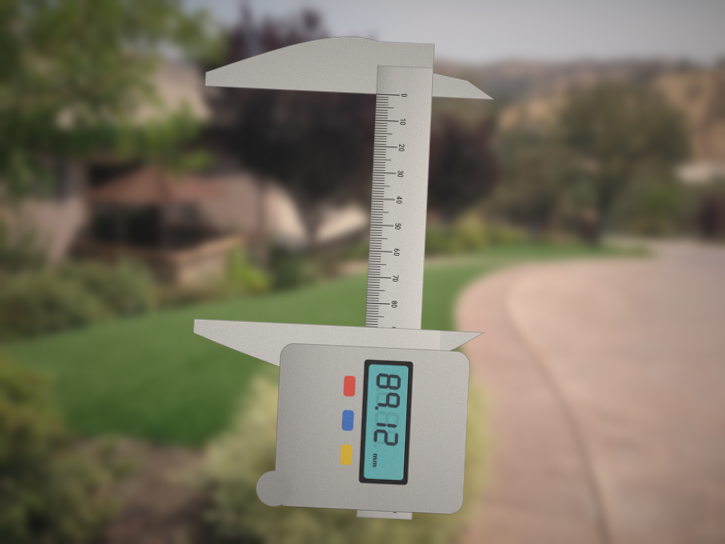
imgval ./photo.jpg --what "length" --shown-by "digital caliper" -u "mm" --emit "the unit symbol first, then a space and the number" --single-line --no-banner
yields mm 89.12
